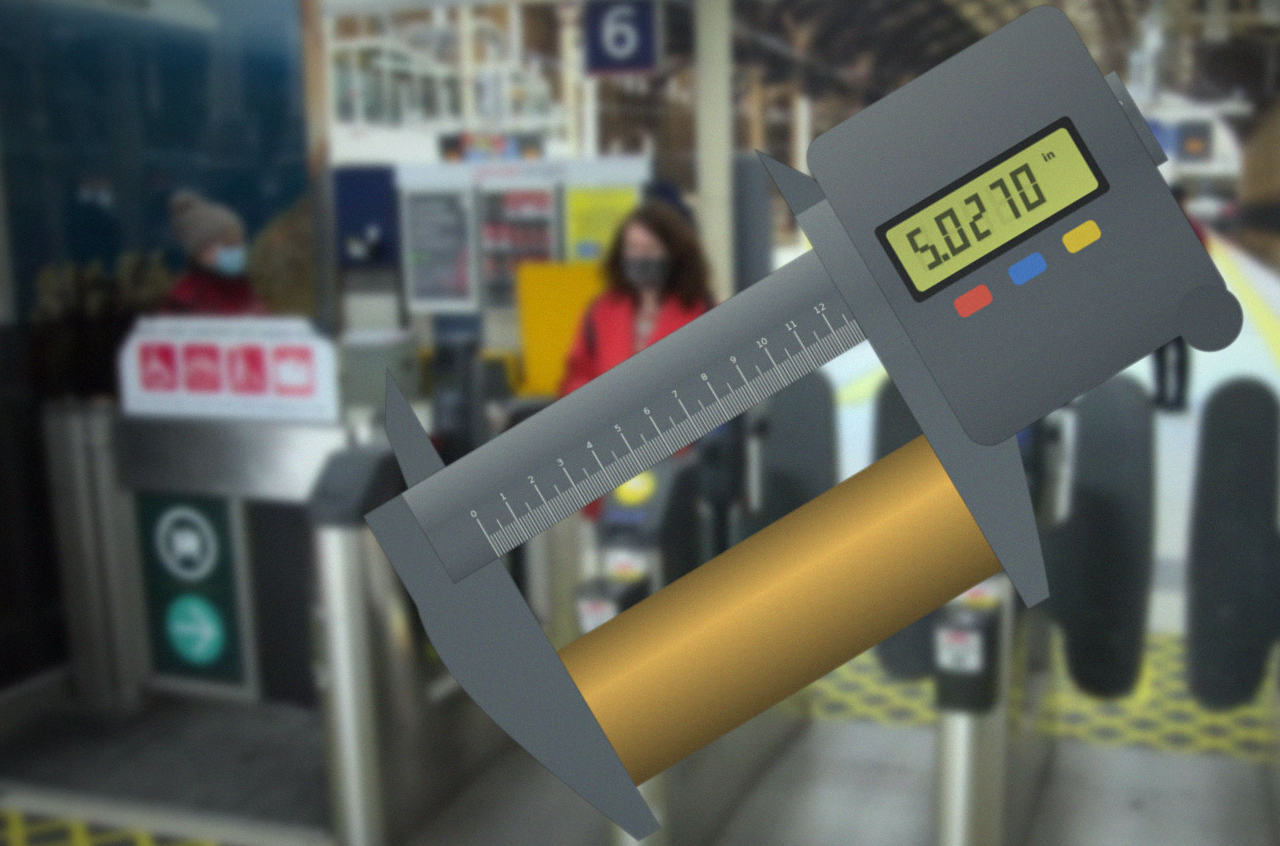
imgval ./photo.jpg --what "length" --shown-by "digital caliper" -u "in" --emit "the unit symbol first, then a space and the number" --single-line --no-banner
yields in 5.0270
